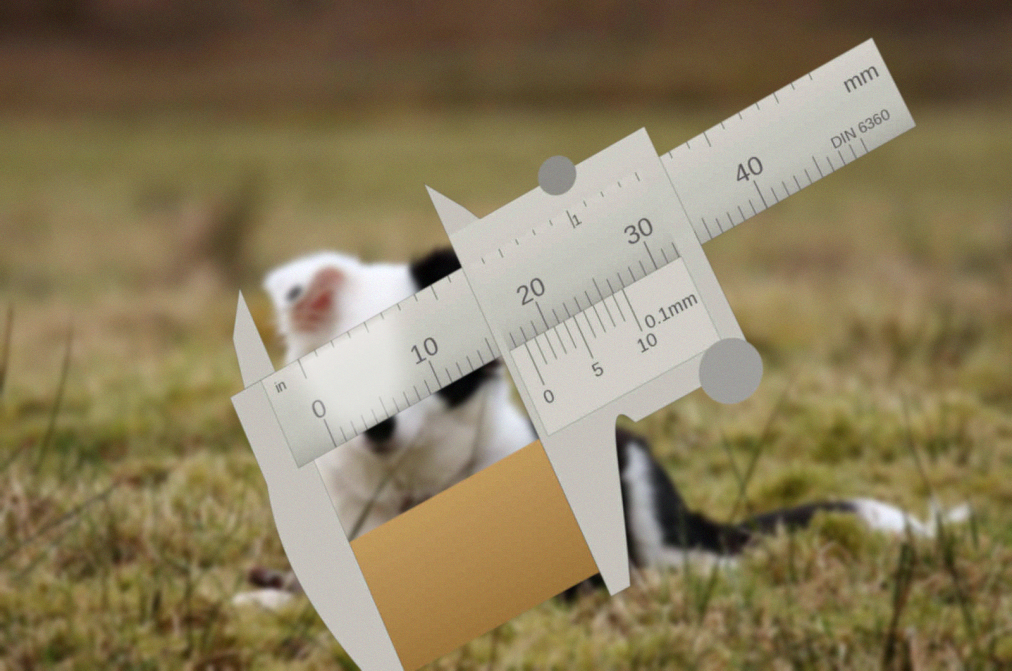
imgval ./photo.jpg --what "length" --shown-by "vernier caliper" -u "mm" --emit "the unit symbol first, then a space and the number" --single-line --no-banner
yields mm 17.8
